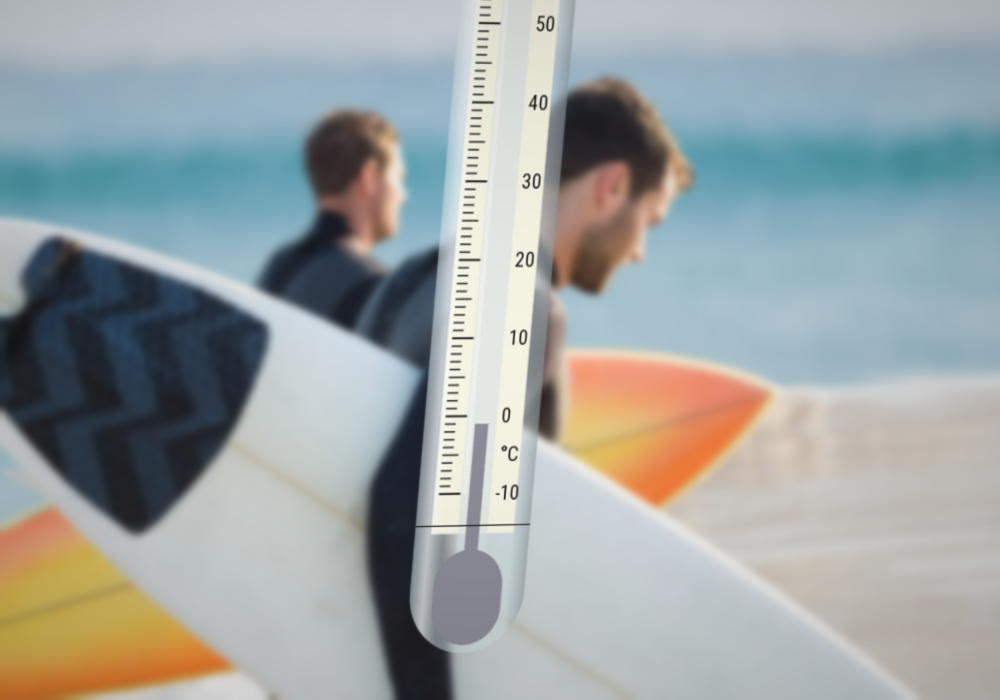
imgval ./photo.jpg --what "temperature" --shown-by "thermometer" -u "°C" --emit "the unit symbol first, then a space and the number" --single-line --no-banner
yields °C -1
